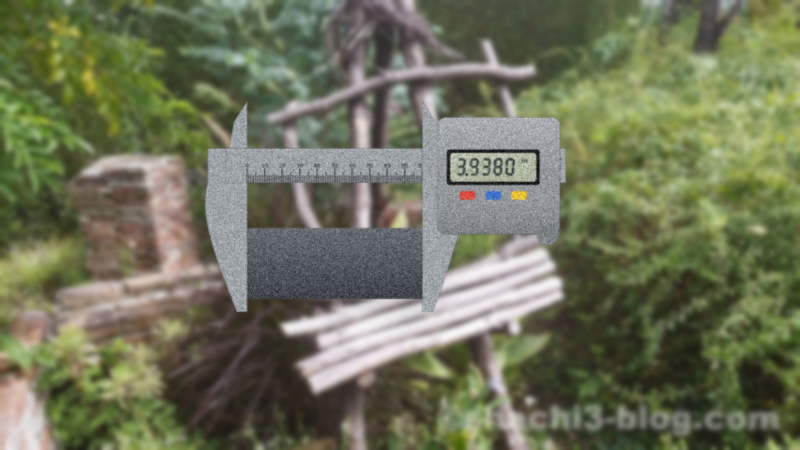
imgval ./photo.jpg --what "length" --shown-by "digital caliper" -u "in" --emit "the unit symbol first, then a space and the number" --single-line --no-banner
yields in 3.9380
